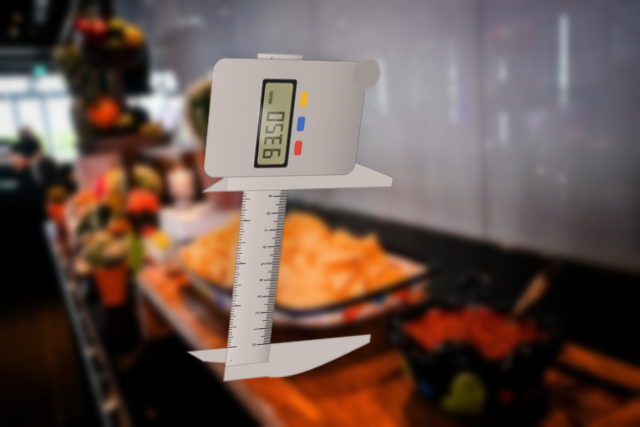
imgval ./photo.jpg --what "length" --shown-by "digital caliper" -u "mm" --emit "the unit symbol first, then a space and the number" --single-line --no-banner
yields mm 93.50
